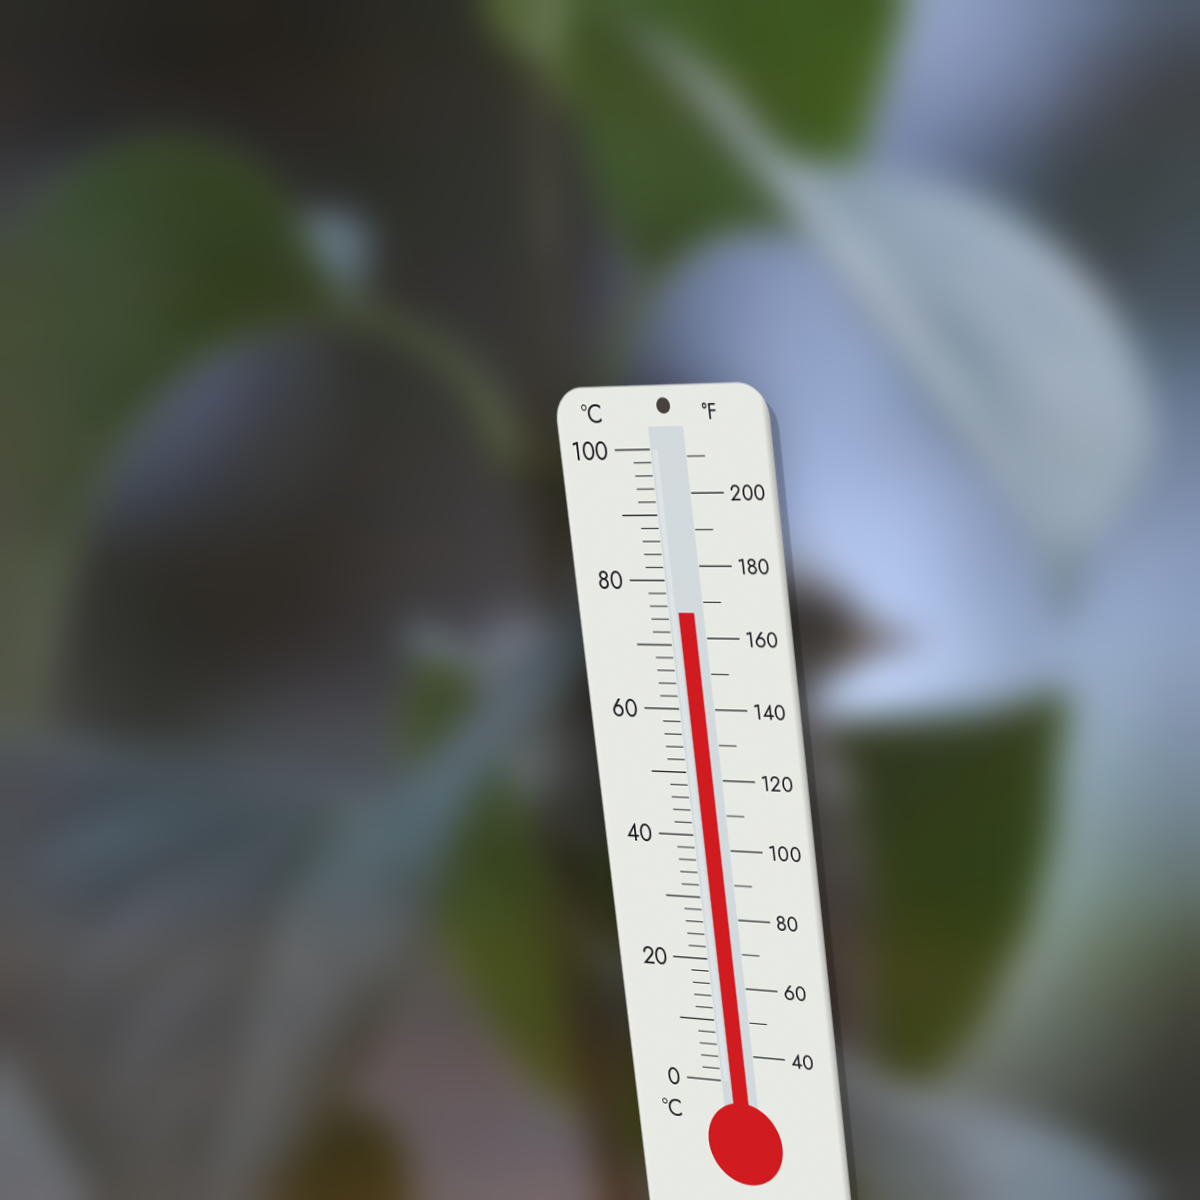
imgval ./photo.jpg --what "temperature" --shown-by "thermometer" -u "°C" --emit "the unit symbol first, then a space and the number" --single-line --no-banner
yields °C 75
